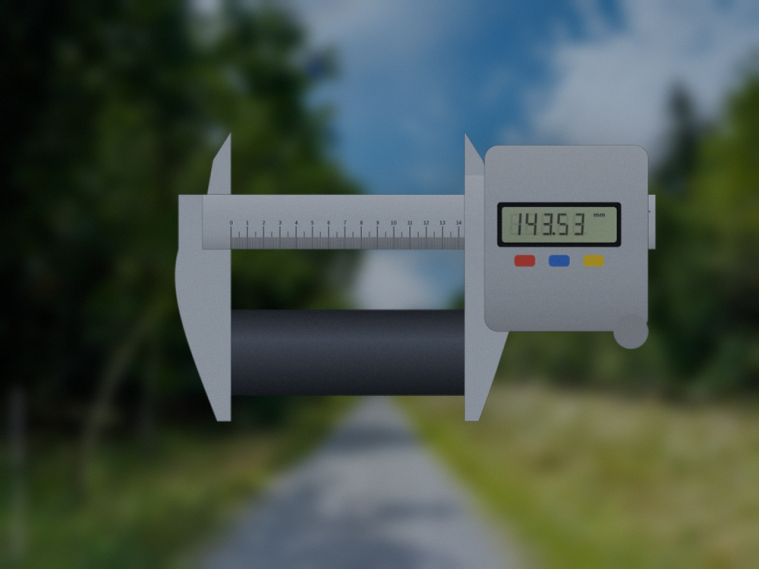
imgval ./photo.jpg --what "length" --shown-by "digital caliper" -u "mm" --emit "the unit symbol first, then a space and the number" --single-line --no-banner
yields mm 143.53
